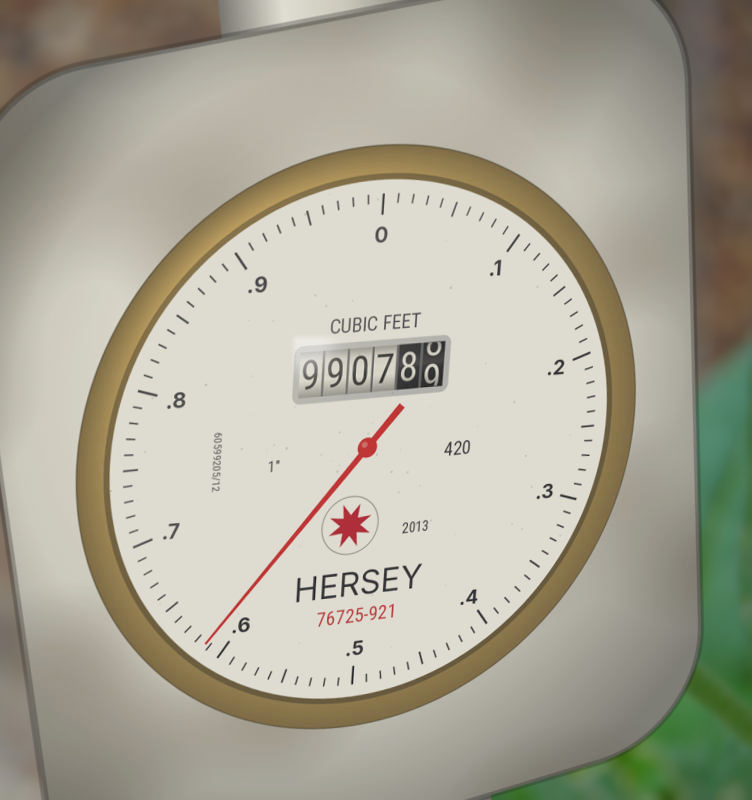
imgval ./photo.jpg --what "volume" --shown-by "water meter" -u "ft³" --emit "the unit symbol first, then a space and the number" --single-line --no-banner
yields ft³ 990788.61
